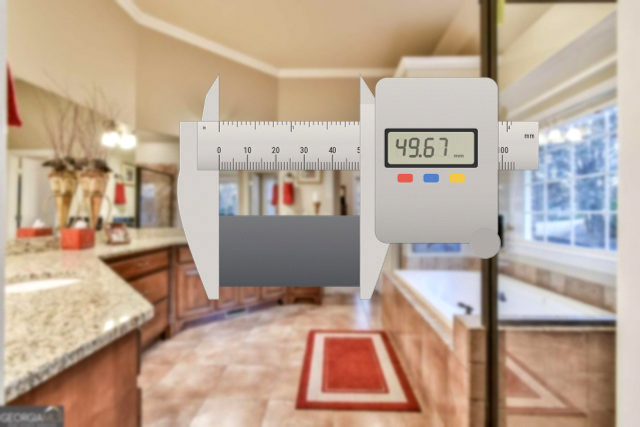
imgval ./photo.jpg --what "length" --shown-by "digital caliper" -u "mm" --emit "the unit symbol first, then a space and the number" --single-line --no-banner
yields mm 49.67
